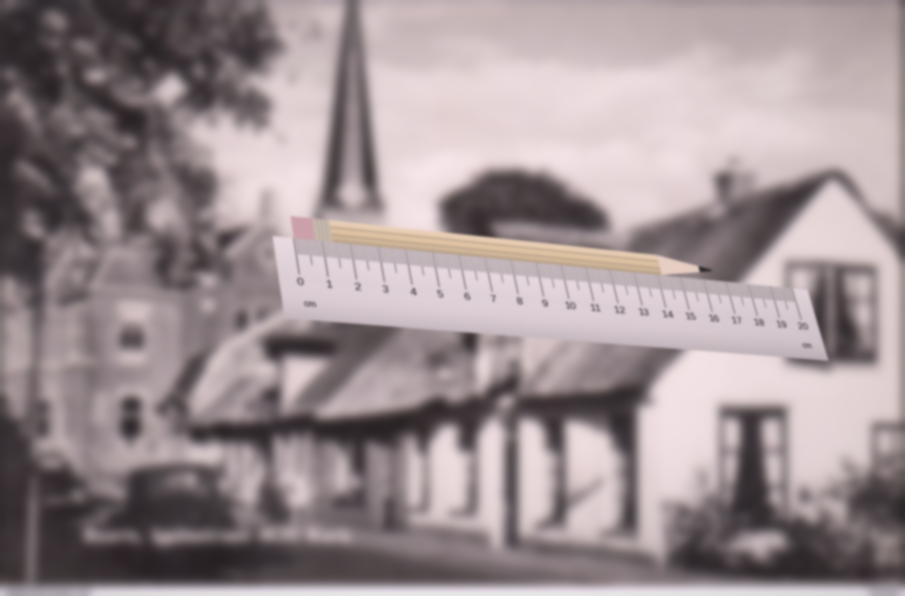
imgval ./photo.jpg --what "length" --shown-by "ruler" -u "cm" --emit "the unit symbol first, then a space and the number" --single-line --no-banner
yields cm 16.5
